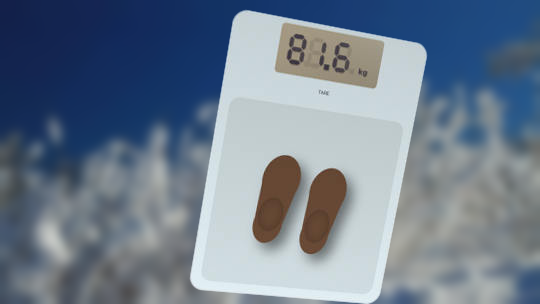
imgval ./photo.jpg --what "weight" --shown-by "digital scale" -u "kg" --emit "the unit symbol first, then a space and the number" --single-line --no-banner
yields kg 81.6
